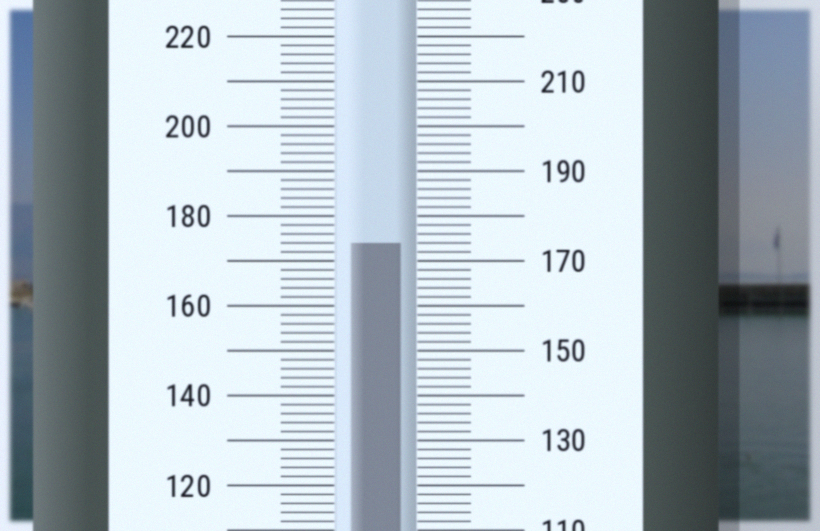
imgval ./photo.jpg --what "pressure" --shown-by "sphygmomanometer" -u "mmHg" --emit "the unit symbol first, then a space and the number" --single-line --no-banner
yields mmHg 174
